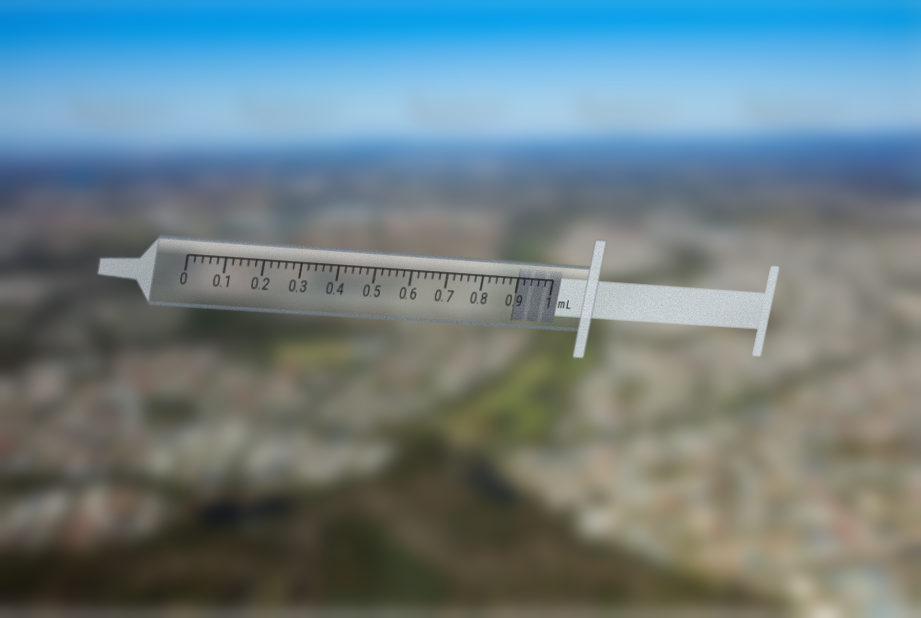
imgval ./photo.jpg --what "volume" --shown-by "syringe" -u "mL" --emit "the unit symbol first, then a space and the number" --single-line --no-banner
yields mL 0.9
